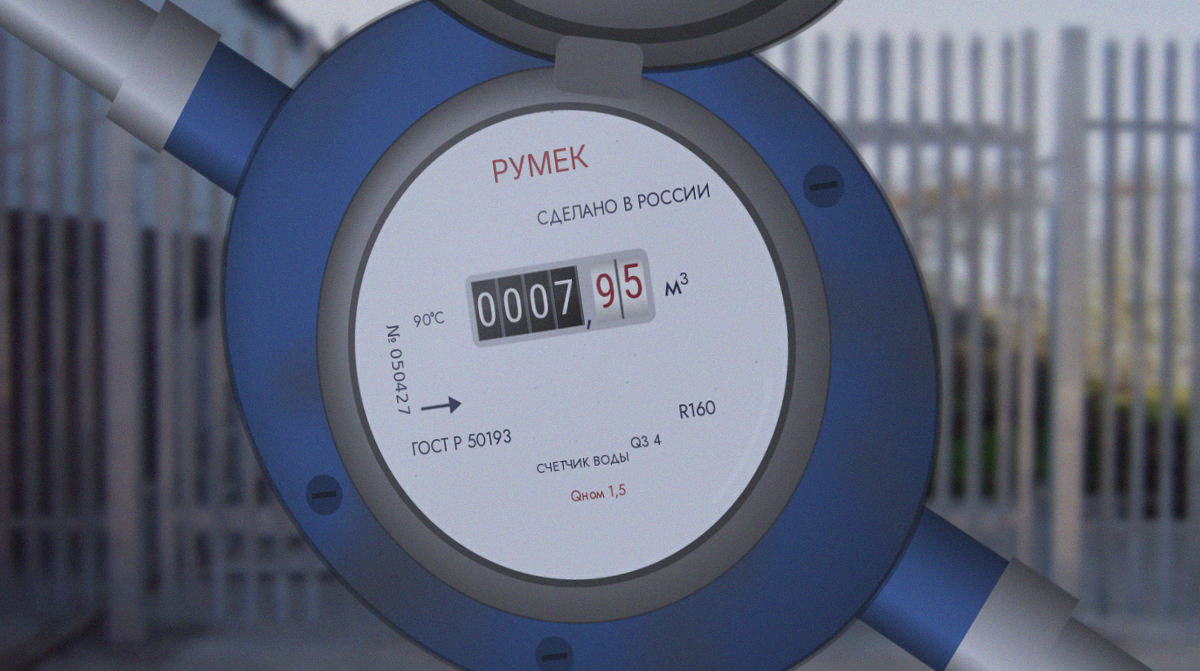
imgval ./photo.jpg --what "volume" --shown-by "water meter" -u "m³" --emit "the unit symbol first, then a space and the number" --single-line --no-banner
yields m³ 7.95
